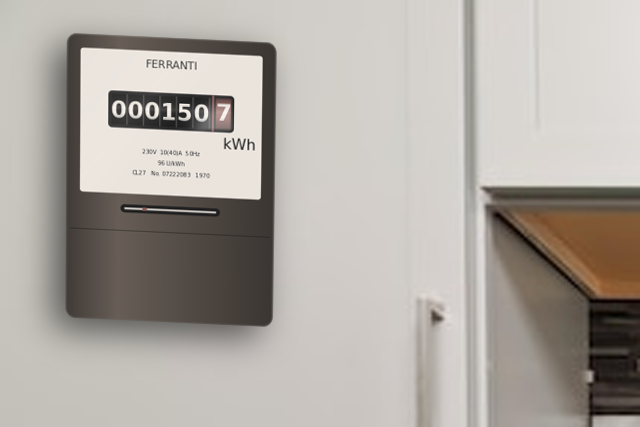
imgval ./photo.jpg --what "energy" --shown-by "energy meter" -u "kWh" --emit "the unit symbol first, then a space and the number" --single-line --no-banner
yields kWh 150.7
